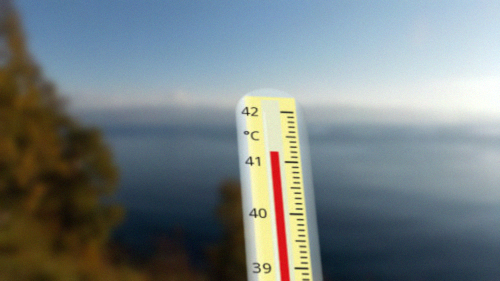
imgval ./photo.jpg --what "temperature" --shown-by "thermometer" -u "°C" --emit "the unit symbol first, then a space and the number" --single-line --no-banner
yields °C 41.2
